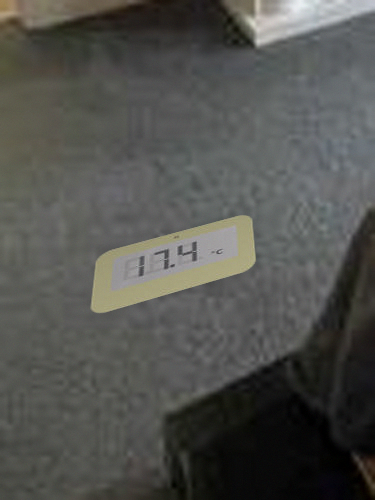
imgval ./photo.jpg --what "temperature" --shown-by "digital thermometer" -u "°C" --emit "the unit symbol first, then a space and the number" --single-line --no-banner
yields °C 17.4
